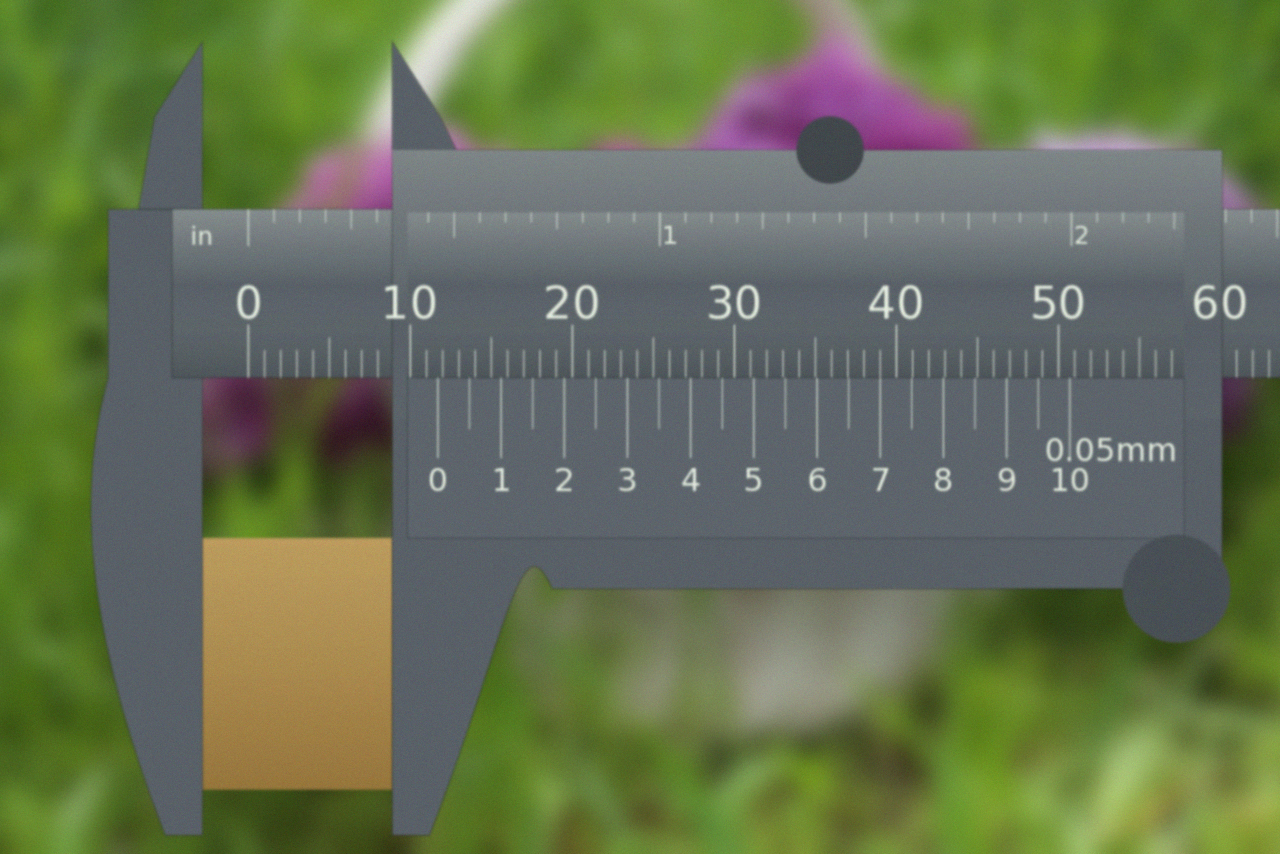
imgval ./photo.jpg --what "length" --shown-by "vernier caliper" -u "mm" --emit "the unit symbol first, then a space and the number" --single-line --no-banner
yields mm 11.7
